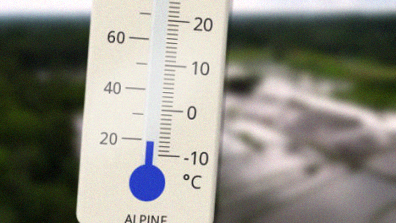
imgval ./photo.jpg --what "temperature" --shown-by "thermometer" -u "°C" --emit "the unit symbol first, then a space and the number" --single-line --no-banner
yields °C -7
